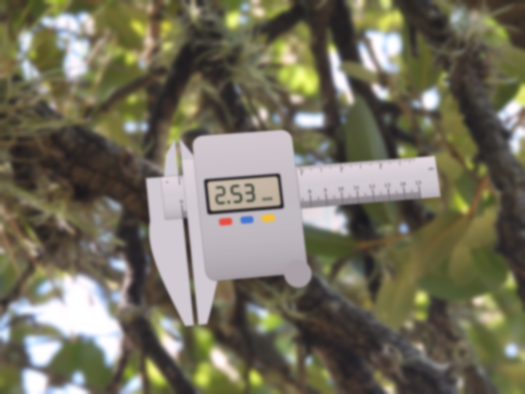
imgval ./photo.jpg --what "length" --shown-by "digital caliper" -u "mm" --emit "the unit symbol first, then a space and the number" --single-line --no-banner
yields mm 2.53
